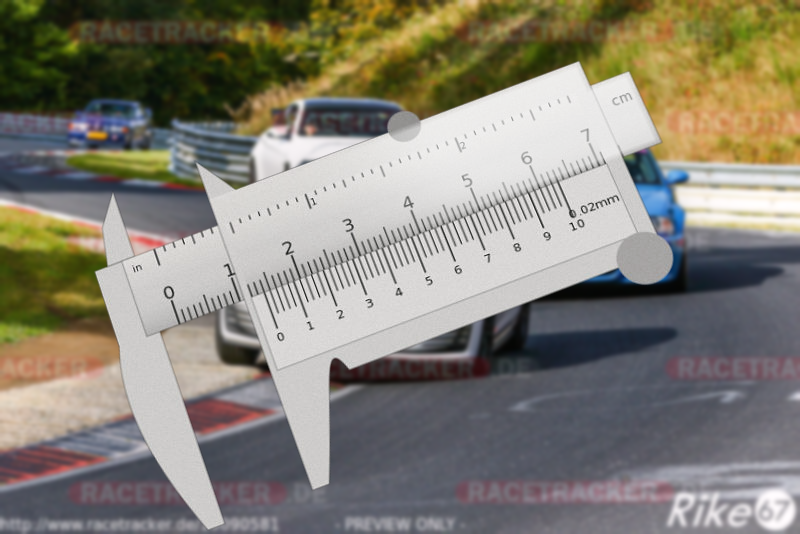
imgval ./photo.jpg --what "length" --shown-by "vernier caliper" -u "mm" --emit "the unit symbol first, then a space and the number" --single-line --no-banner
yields mm 14.0
